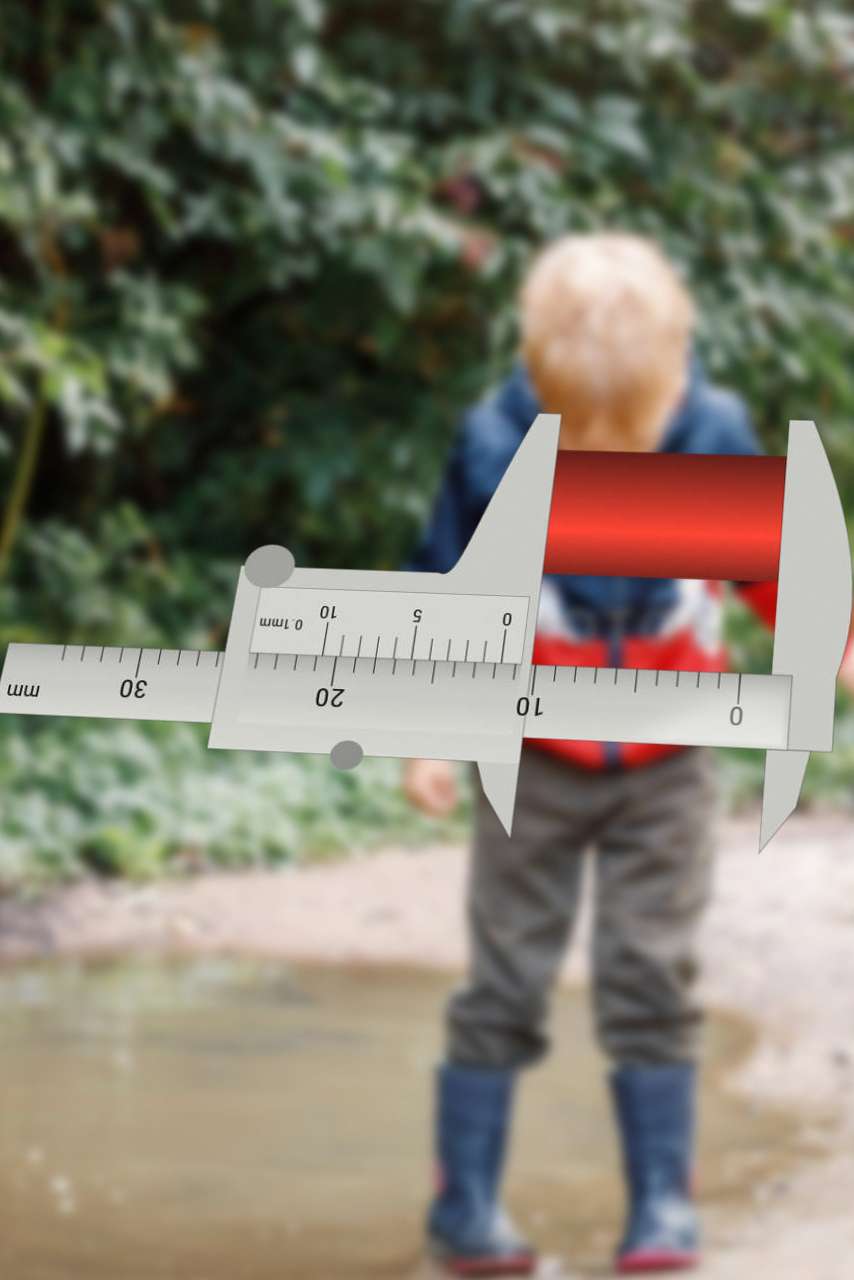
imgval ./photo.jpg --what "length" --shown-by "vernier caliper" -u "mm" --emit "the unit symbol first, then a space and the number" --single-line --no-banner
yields mm 11.7
